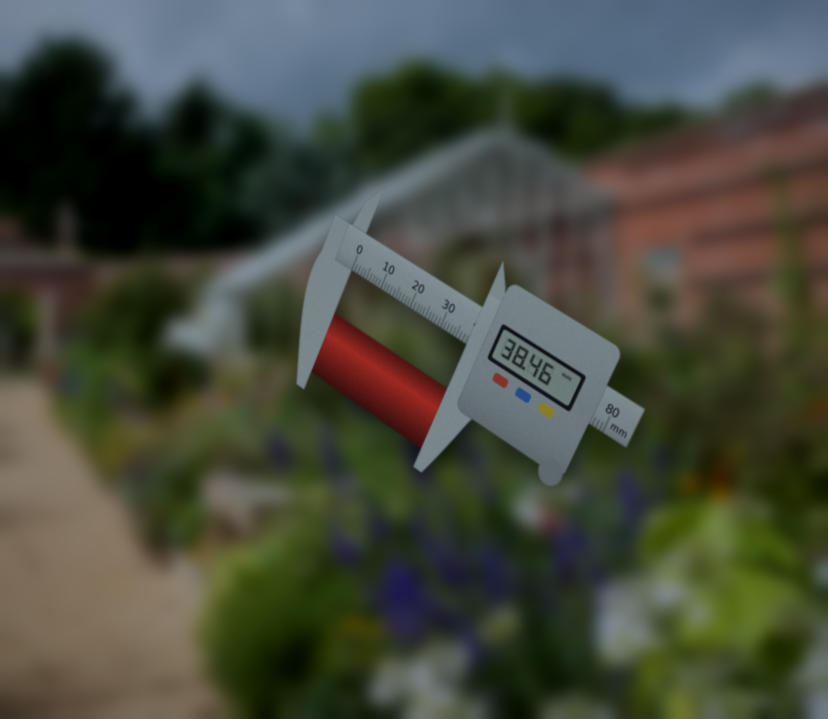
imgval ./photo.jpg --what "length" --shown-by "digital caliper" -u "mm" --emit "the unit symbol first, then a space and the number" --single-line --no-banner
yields mm 38.46
